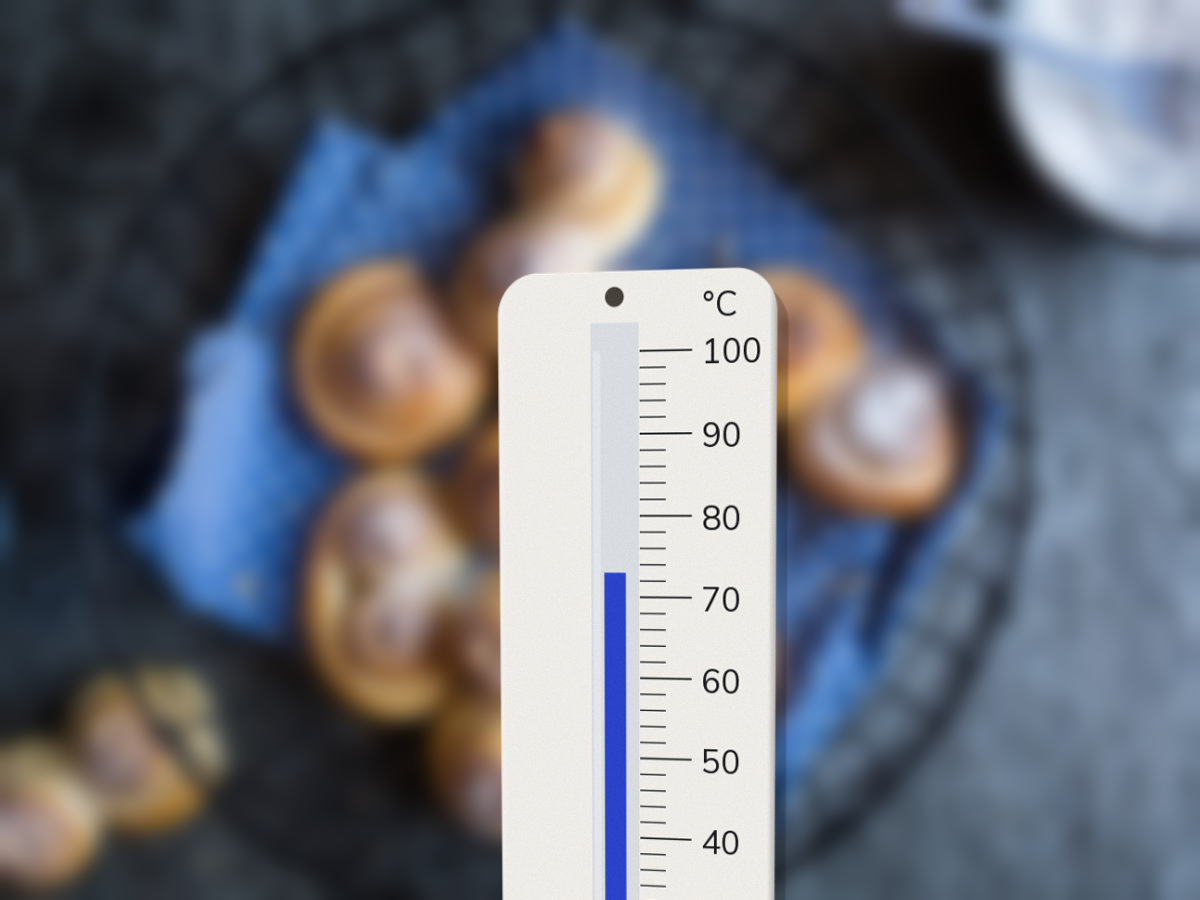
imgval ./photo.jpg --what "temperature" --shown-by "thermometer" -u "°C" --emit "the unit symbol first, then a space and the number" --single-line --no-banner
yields °C 73
